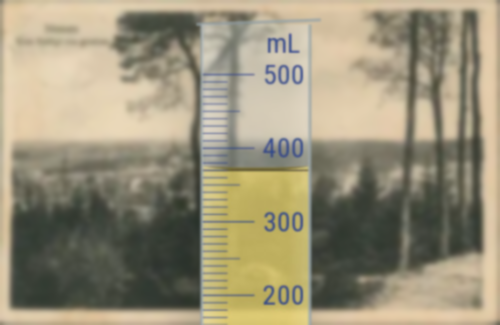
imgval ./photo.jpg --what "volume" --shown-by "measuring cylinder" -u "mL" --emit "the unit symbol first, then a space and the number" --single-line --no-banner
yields mL 370
